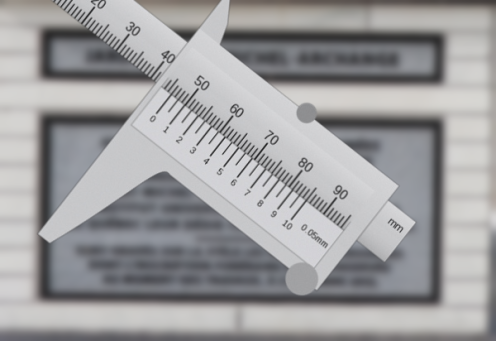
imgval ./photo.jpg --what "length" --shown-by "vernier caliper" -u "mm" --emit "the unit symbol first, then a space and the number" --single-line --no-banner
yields mm 46.0
